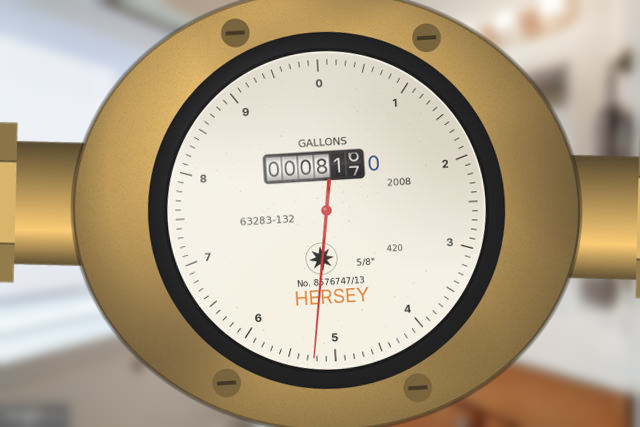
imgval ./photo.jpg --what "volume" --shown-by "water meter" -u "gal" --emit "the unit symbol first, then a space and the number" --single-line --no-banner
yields gal 8165.2
